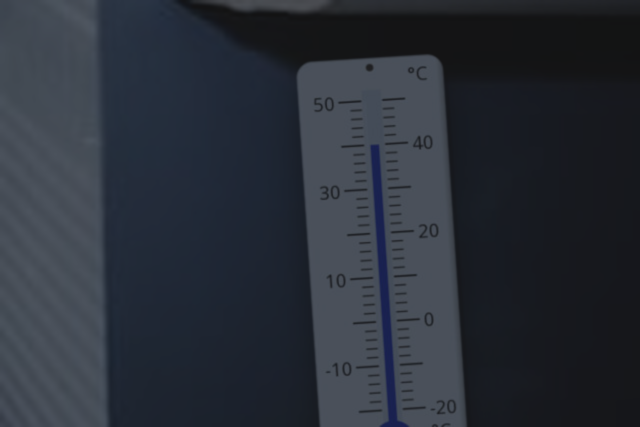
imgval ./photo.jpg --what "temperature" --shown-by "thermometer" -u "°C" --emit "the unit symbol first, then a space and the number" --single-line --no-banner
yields °C 40
